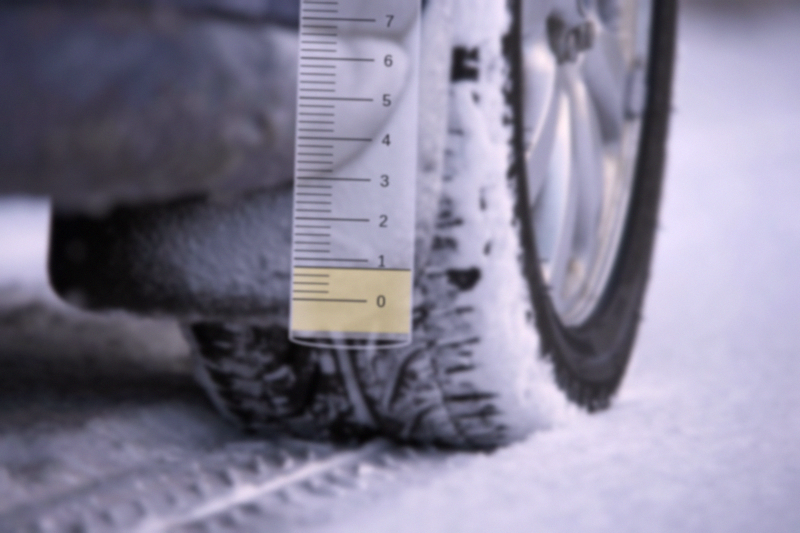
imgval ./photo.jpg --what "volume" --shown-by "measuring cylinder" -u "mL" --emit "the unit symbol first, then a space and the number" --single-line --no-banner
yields mL 0.8
